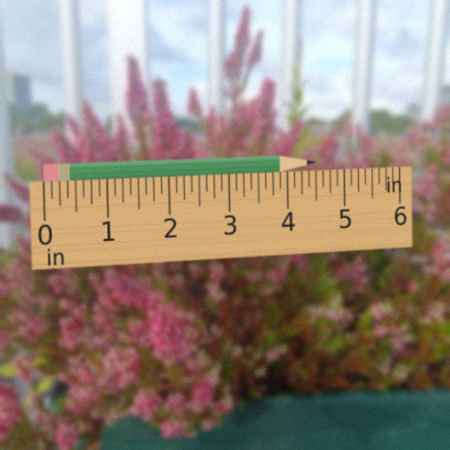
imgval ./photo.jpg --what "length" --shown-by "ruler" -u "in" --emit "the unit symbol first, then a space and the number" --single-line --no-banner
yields in 4.5
